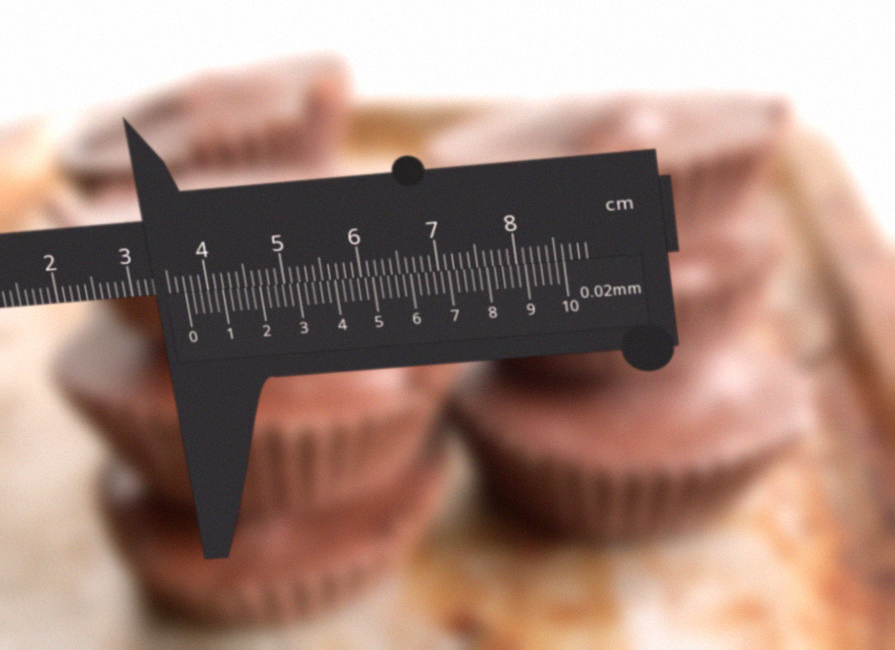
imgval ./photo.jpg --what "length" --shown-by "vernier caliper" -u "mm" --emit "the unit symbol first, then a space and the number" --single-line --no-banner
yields mm 37.0
